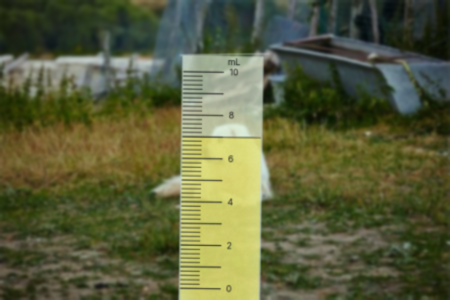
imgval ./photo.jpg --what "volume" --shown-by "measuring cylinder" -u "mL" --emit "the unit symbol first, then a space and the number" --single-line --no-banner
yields mL 7
